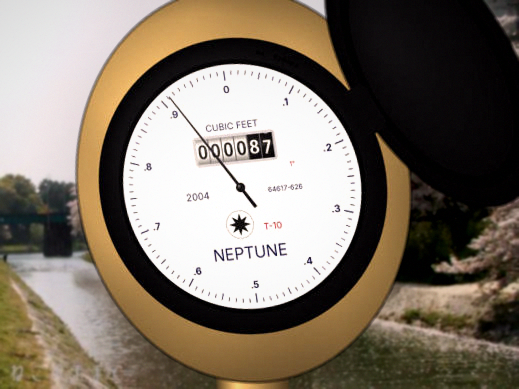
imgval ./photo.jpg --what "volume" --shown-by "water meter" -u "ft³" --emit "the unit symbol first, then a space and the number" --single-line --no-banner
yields ft³ 86.91
